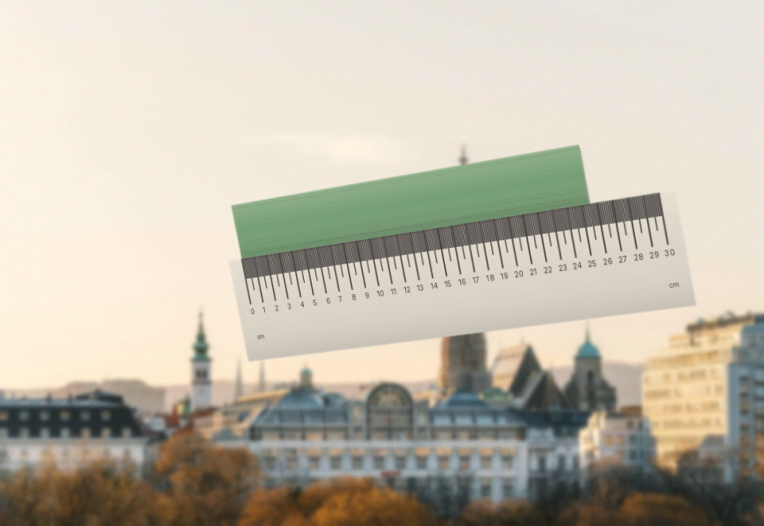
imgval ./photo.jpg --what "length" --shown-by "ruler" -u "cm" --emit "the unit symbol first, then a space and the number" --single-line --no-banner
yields cm 25.5
